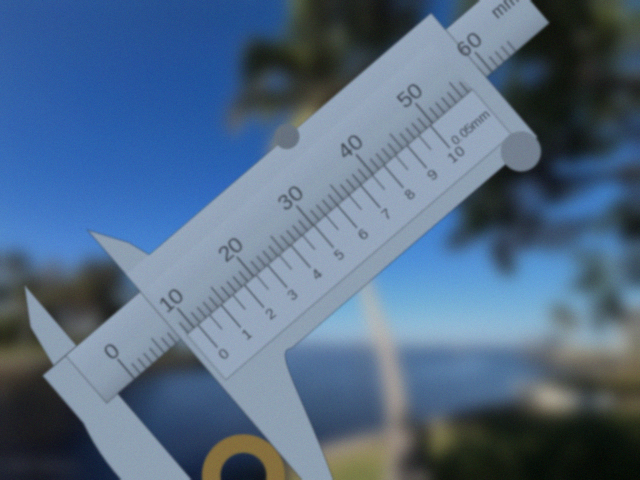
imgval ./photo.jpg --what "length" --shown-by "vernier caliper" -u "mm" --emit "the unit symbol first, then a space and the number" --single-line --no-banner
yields mm 10.6
